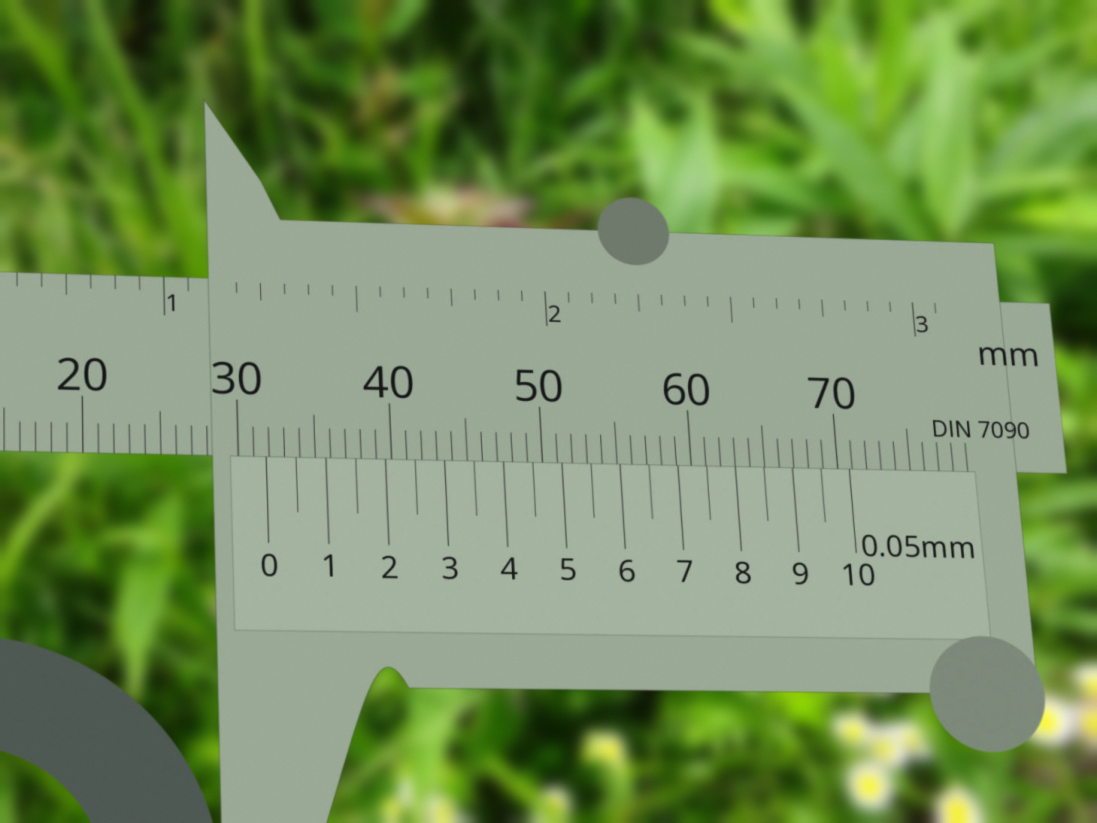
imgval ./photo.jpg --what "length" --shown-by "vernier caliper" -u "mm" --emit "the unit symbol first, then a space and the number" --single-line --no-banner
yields mm 31.8
